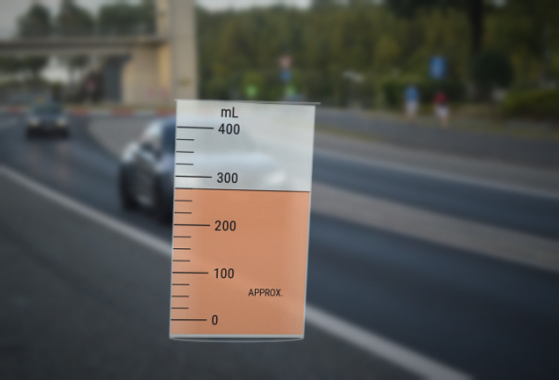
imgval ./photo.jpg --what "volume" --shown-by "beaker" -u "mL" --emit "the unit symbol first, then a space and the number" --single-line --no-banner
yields mL 275
